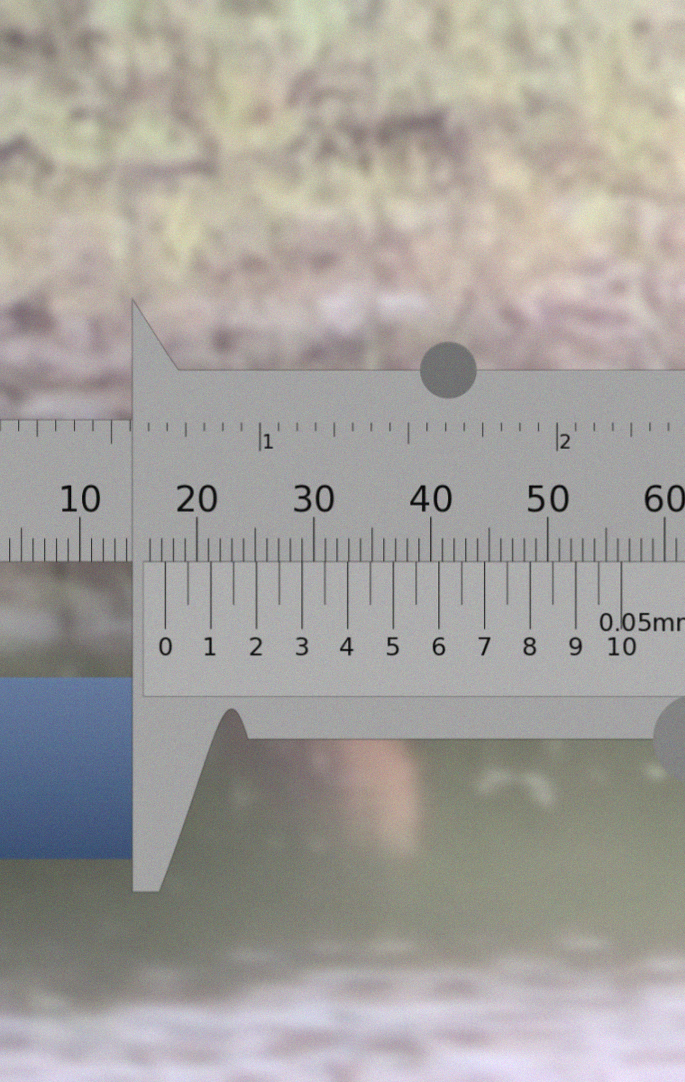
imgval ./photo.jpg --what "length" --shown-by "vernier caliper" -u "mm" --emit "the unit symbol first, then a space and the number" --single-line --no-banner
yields mm 17.3
